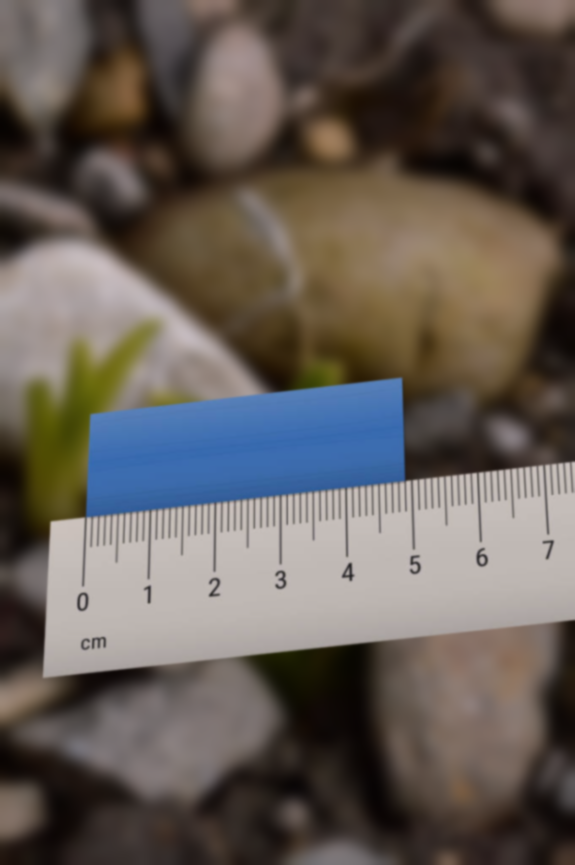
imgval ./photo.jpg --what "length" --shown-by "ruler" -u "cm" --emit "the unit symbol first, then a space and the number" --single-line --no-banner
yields cm 4.9
